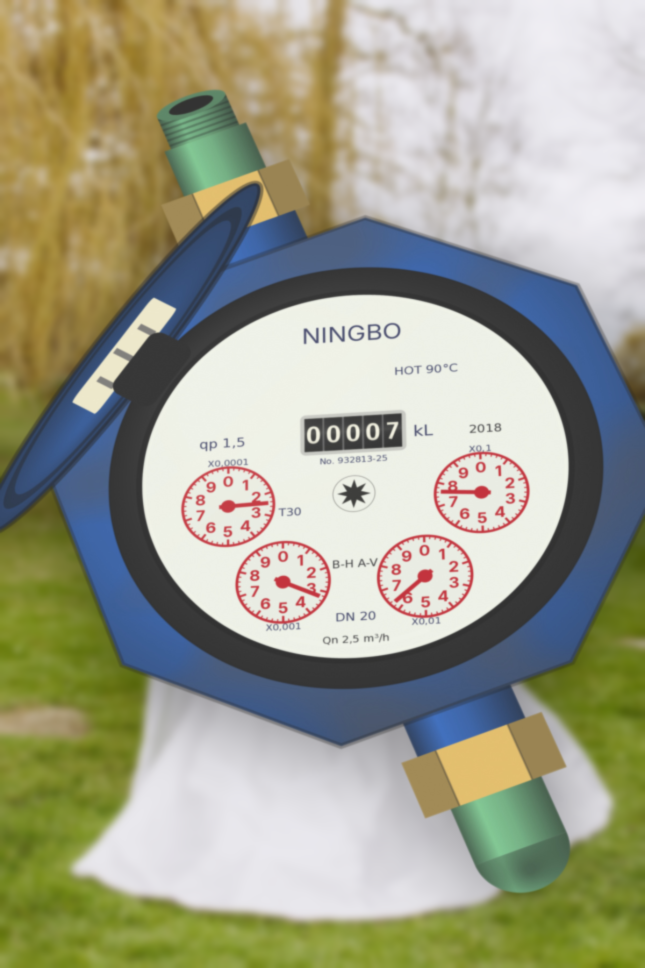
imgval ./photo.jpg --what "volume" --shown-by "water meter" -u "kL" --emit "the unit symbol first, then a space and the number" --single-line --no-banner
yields kL 7.7632
